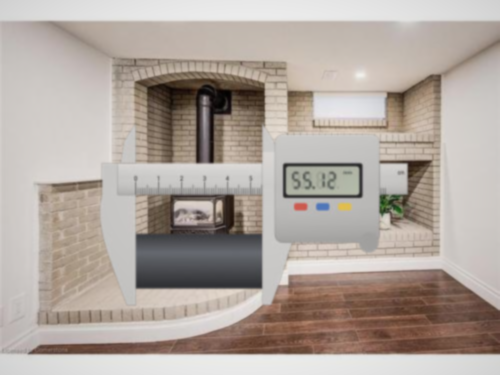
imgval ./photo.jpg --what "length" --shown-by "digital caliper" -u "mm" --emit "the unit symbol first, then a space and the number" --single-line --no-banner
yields mm 55.12
